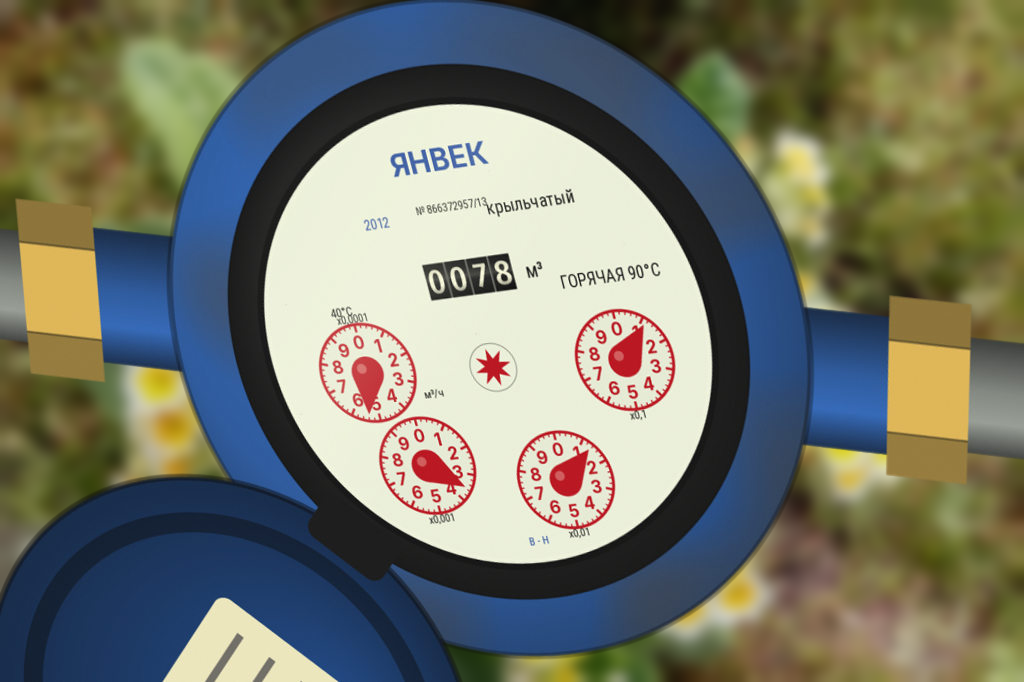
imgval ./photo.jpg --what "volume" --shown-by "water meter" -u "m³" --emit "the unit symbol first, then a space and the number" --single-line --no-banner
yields m³ 78.1135
